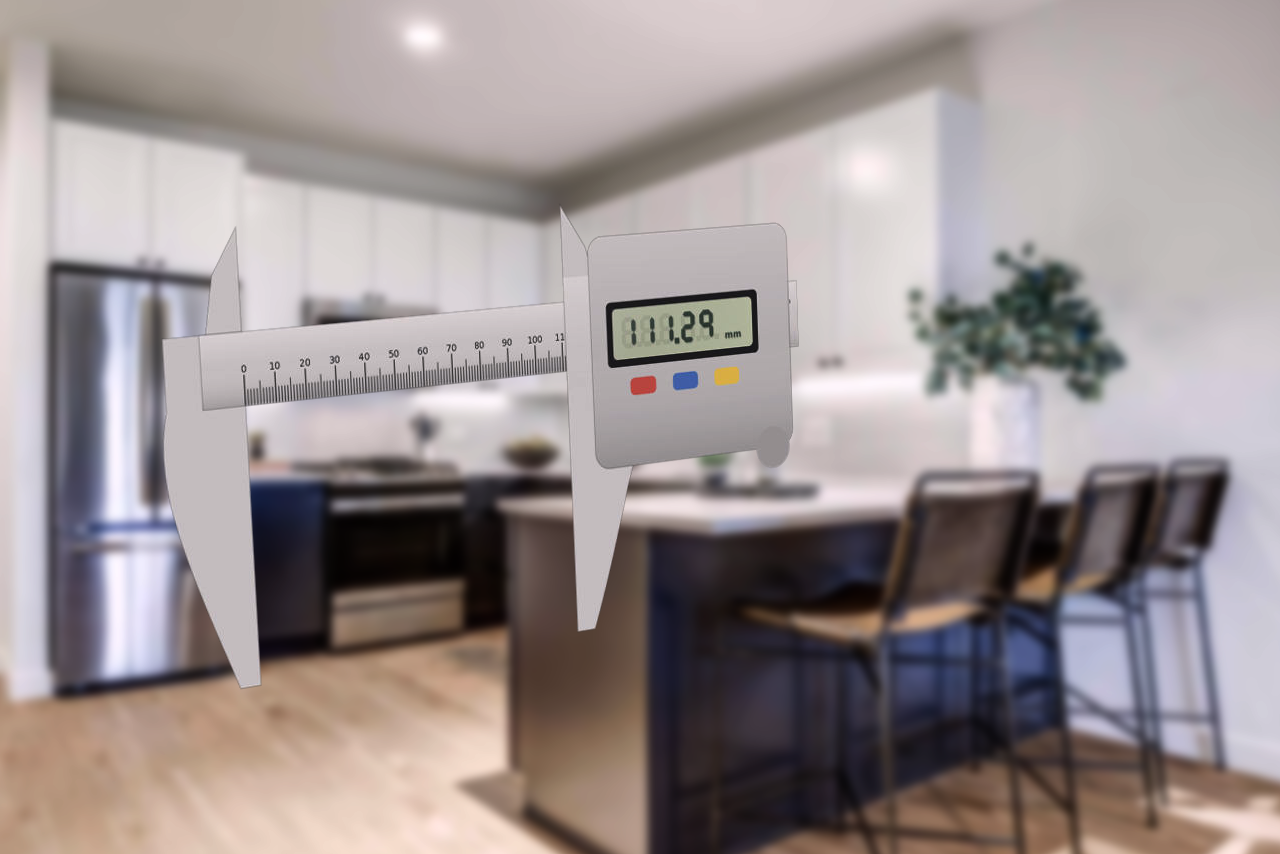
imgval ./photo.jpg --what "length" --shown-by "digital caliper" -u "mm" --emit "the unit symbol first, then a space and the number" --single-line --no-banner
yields mm 111.29
